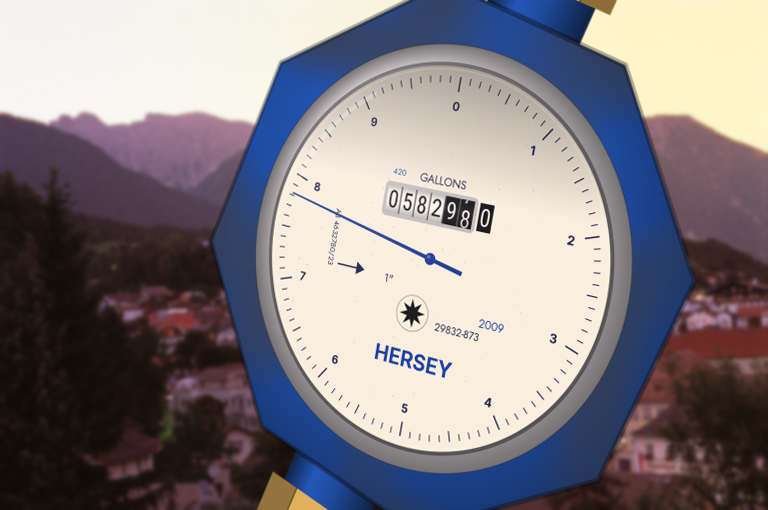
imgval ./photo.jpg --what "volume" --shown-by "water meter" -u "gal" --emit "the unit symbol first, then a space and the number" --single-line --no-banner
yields gal 582977.8
